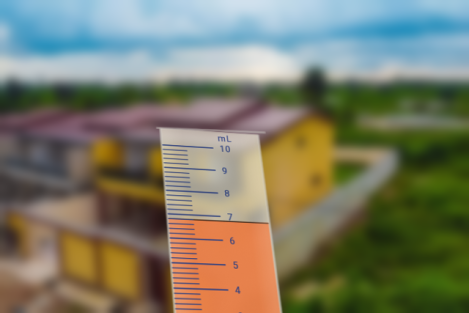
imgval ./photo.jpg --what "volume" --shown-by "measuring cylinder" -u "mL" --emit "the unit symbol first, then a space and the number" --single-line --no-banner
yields mL 6.8
